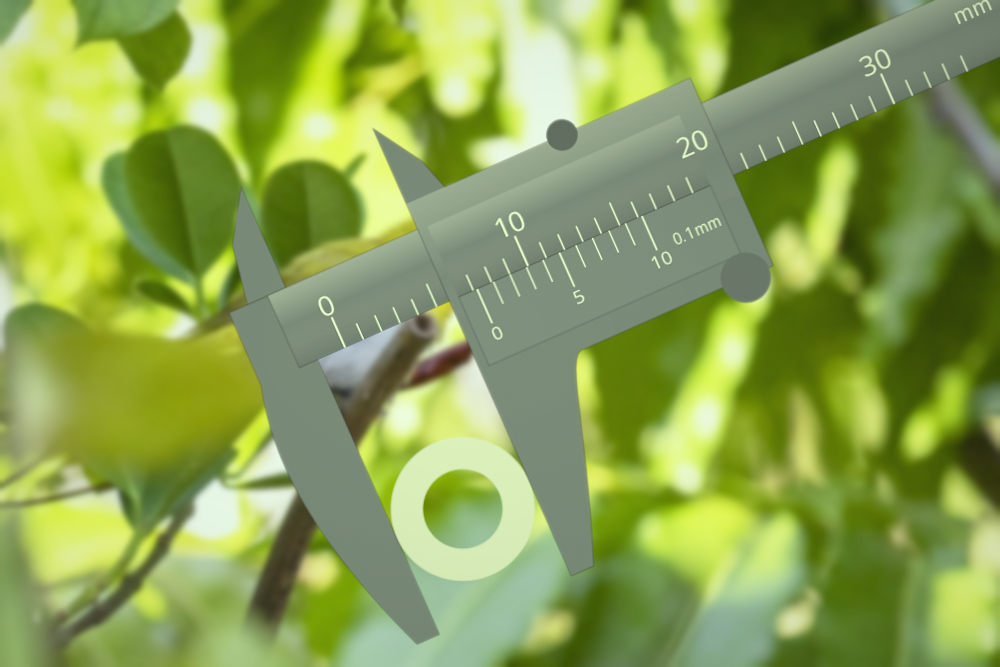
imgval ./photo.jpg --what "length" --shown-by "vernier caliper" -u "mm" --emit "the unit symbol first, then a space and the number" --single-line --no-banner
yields mm 7.2
